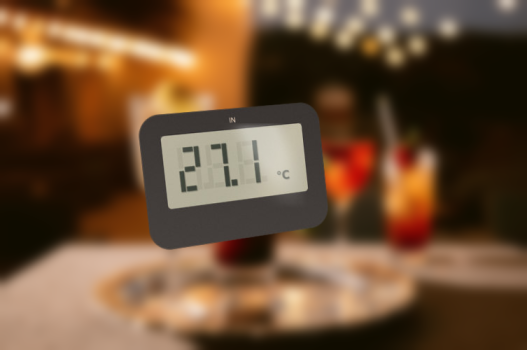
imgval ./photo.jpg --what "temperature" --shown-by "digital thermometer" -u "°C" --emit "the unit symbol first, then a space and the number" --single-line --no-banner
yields °C 27.1
